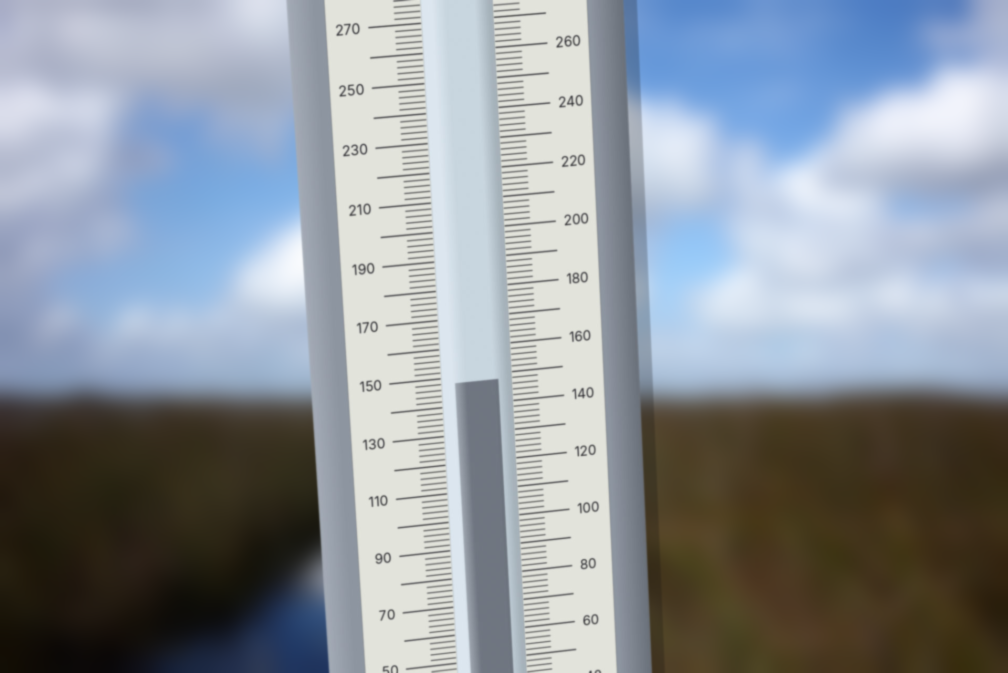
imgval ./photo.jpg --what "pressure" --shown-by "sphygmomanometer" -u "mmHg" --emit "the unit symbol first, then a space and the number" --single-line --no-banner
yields mmHg 148
